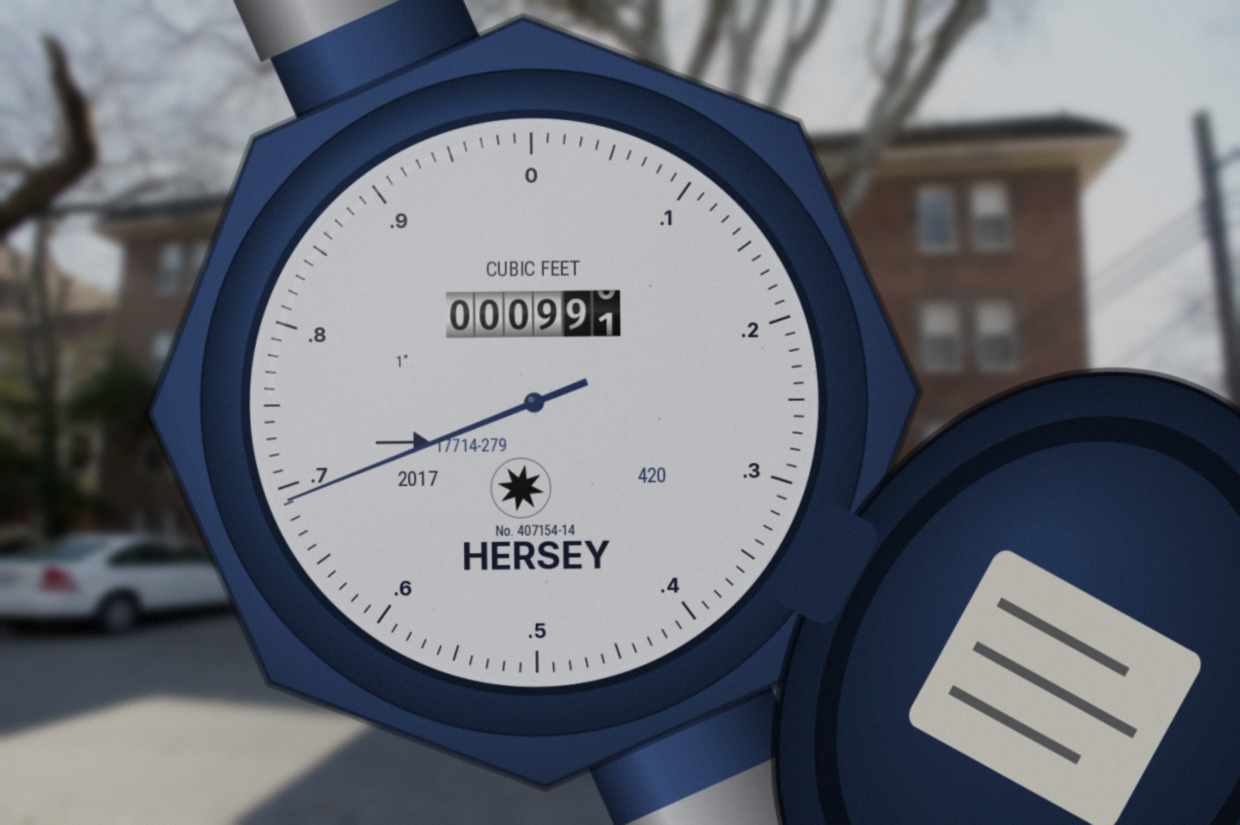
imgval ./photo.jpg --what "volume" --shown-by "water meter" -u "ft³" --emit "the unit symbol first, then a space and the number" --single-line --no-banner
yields ft³ 990.69
